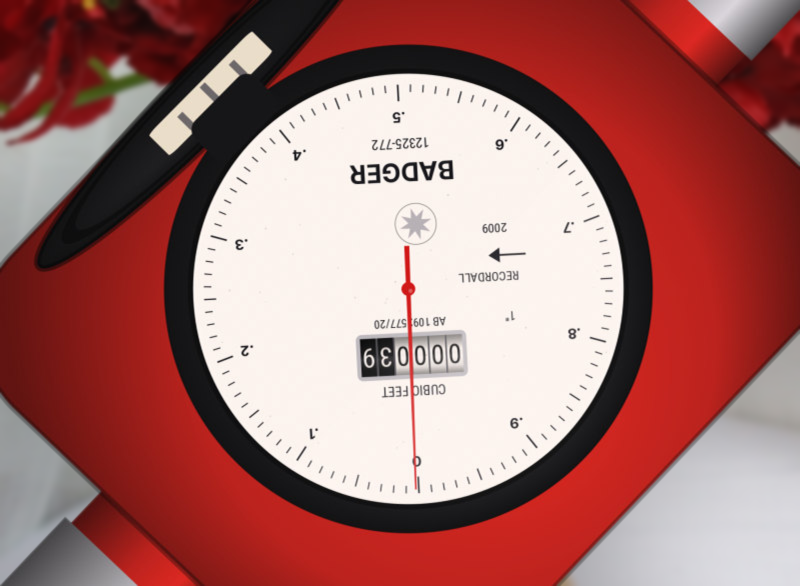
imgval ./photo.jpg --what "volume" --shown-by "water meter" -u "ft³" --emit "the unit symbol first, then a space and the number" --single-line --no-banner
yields ft³ 39.00
